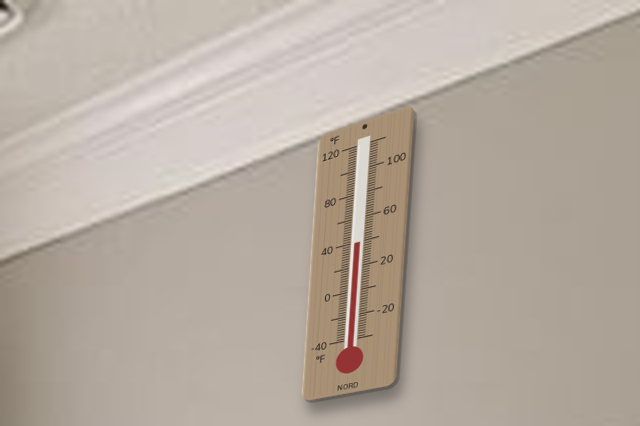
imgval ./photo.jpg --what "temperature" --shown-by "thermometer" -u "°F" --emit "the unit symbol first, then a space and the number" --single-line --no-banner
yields °F 40
